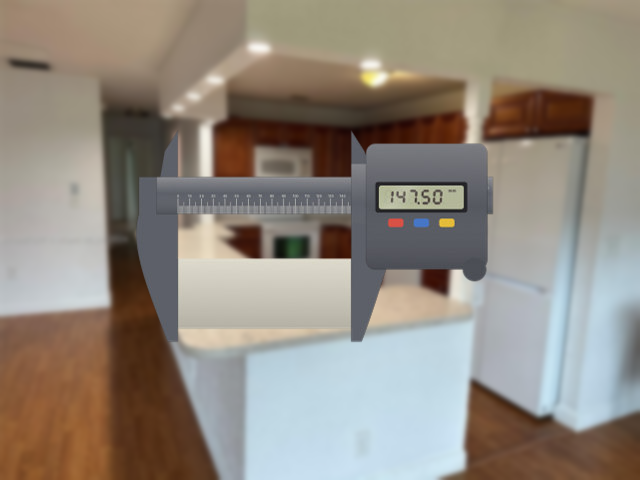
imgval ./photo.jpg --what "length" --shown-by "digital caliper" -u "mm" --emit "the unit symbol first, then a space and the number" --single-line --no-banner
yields mm 147.50
